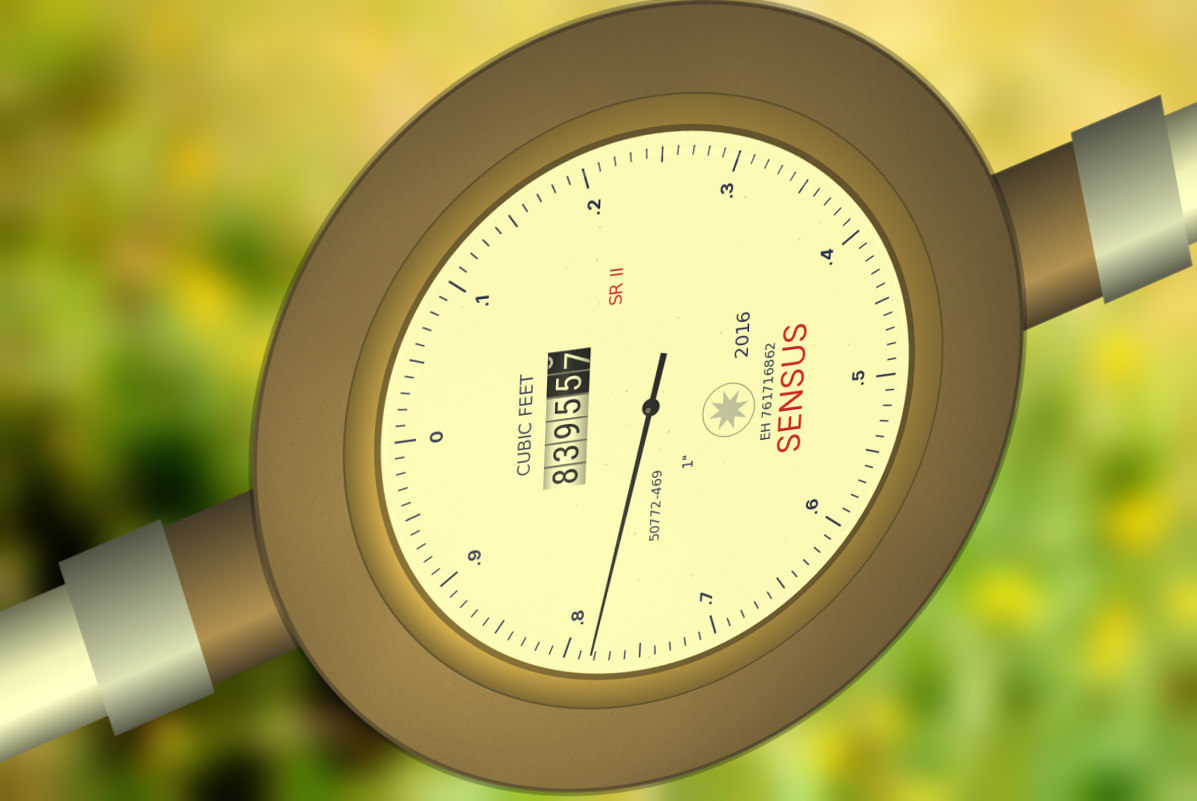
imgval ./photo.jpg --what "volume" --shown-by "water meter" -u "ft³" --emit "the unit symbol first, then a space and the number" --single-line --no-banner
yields ft³ 839556.78
